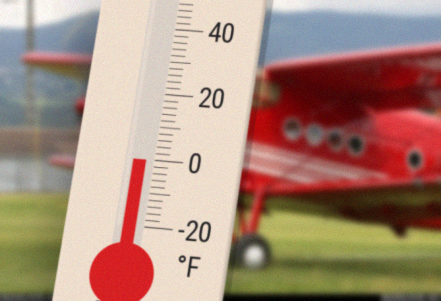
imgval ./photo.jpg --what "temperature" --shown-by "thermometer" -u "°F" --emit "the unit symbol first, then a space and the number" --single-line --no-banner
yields °F 0
